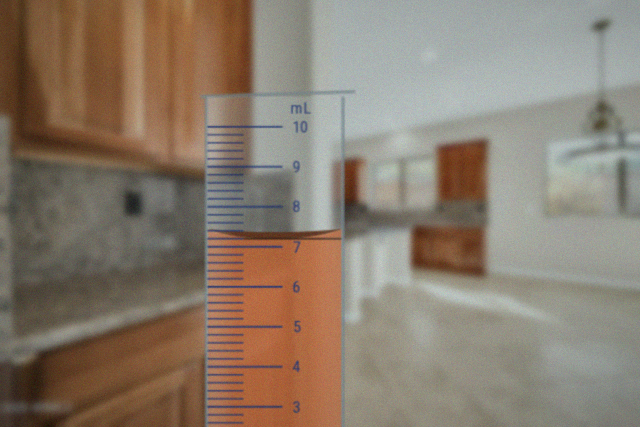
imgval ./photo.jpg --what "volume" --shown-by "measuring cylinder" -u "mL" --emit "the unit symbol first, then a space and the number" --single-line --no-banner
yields mL 7.2
